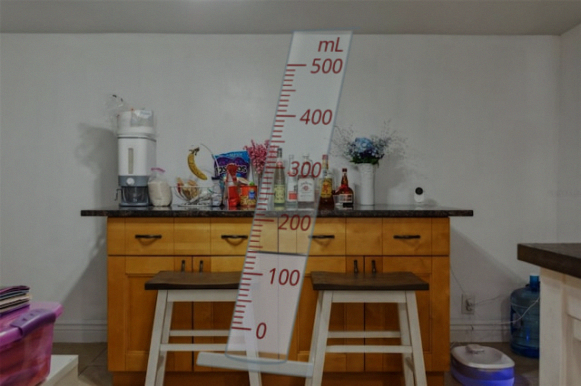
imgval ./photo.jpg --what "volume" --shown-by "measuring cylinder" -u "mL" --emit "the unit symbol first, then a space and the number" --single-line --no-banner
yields mL 140
